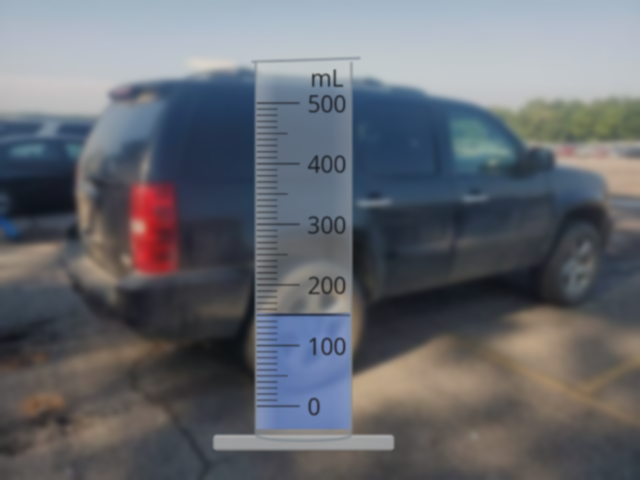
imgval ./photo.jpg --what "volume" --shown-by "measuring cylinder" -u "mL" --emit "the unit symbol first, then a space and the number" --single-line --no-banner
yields mL 150
